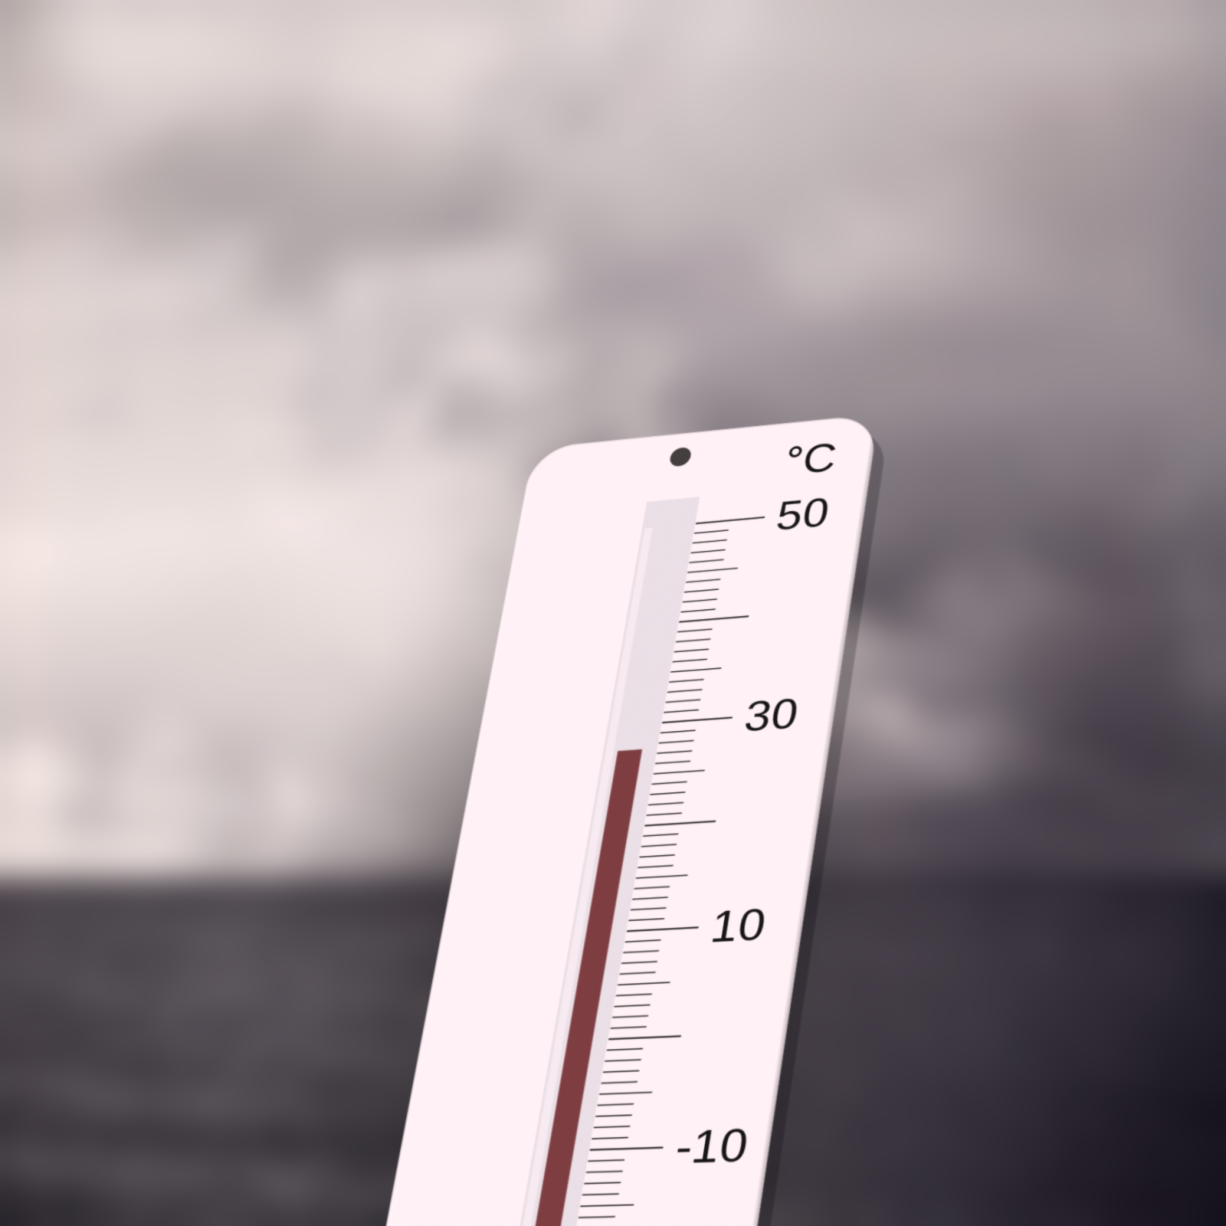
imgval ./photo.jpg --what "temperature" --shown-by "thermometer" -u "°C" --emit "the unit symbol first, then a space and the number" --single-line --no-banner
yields °C 27.5
